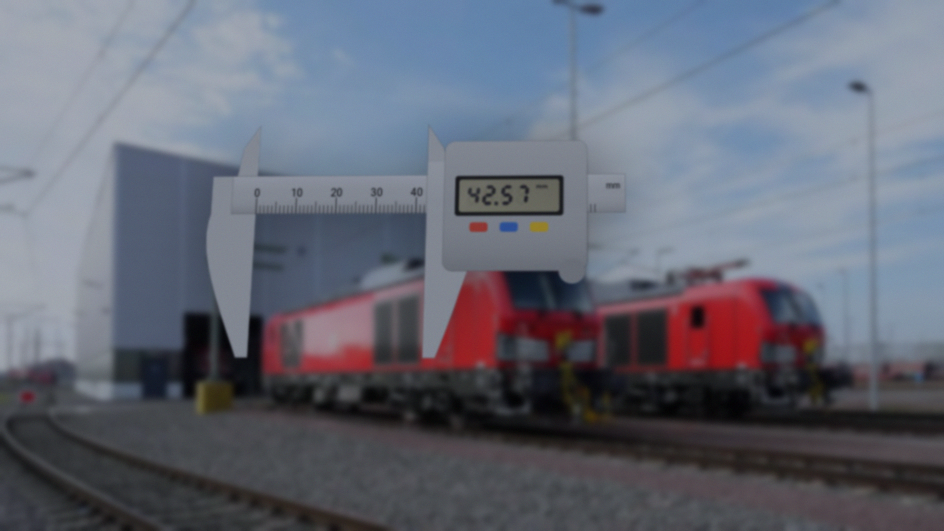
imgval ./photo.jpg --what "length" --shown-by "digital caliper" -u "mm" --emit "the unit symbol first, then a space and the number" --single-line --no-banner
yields mm 42.57
